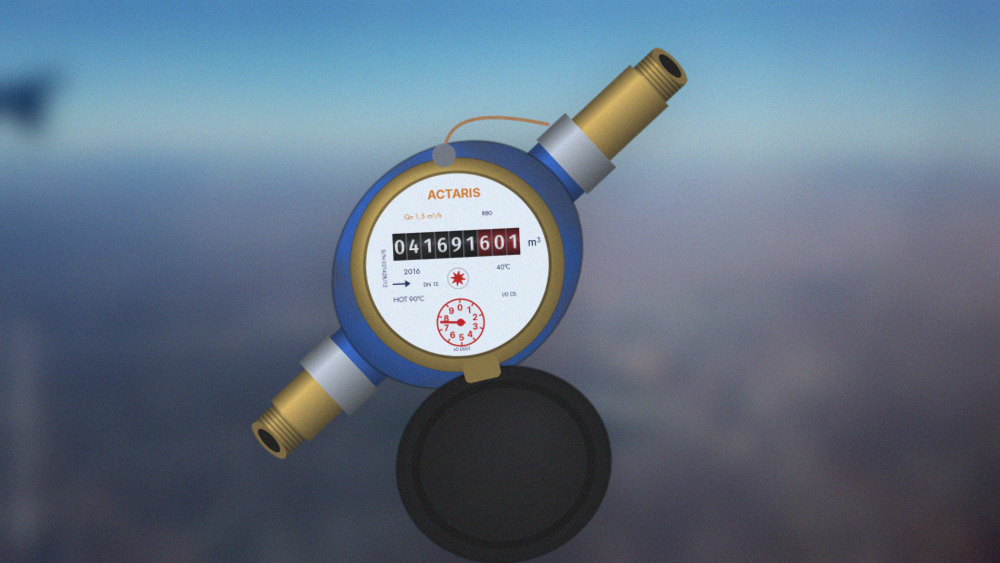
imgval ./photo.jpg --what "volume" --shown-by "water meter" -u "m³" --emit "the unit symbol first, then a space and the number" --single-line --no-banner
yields m³ 41691.6017
